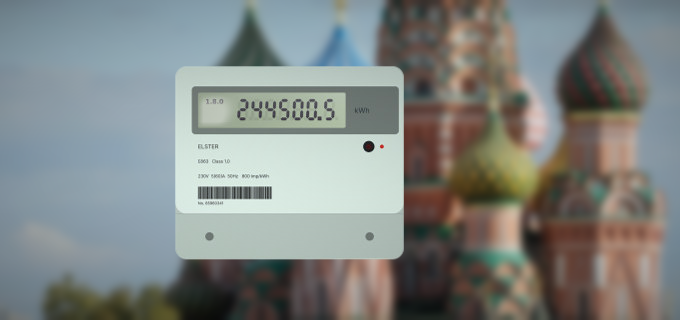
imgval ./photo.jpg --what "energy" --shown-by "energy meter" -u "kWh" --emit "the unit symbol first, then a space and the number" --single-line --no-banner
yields kWh 244500.5
